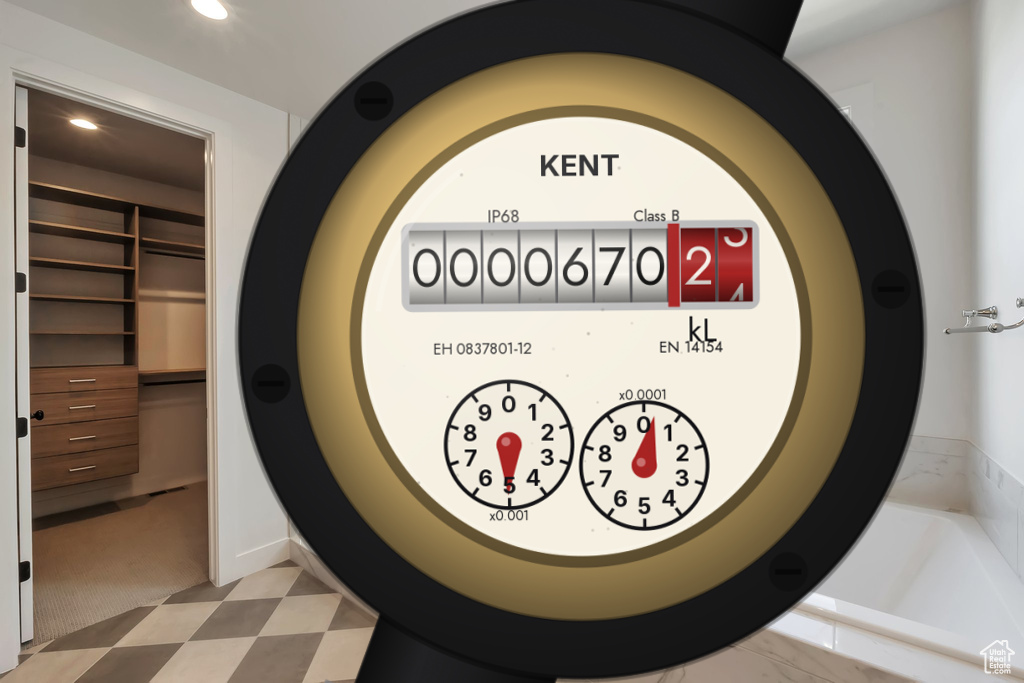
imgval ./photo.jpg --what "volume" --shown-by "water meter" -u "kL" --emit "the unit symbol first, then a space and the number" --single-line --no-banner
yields kL 670.2350
